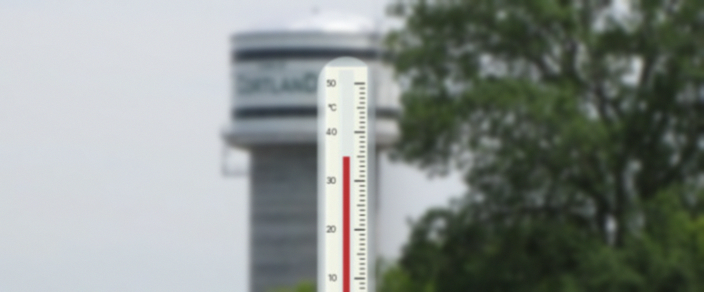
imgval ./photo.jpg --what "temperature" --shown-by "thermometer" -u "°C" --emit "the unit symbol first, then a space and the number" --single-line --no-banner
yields °C 35
